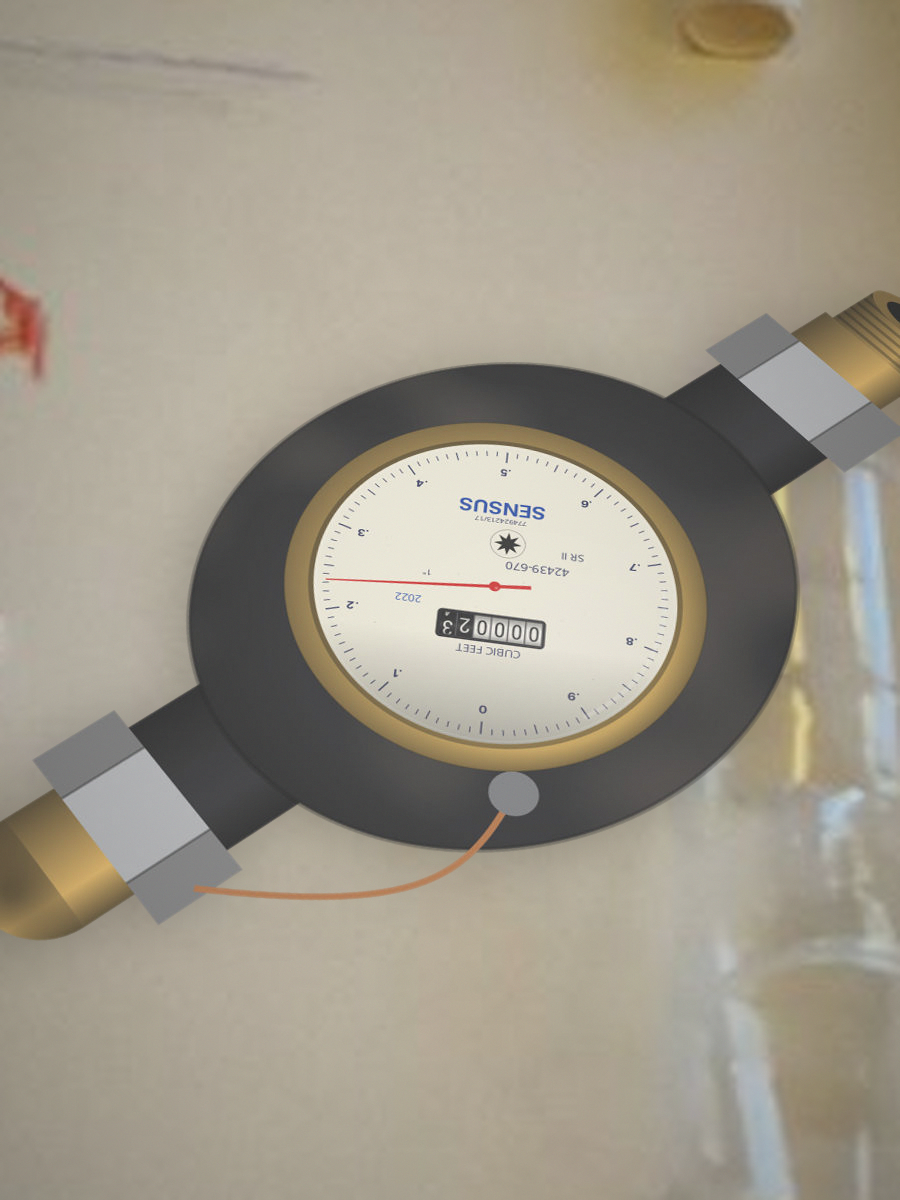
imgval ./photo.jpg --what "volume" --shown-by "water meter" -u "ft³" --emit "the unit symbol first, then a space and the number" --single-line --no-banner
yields ft³ 23.23
